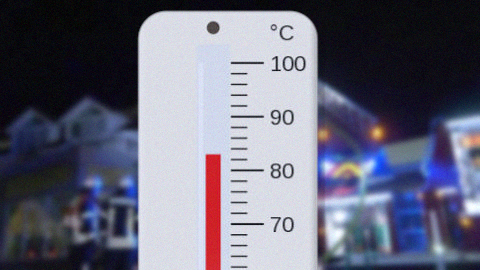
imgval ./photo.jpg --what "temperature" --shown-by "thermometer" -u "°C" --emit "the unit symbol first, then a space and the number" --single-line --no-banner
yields °C 83
